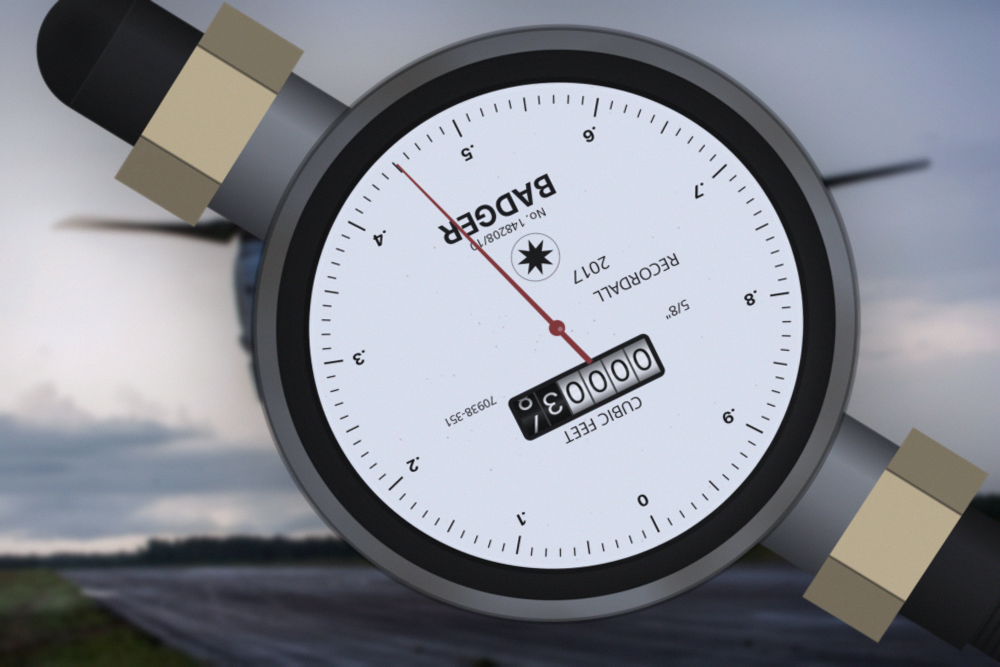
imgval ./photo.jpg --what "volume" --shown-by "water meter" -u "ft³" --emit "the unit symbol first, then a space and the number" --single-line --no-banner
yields ft³ 37.45
